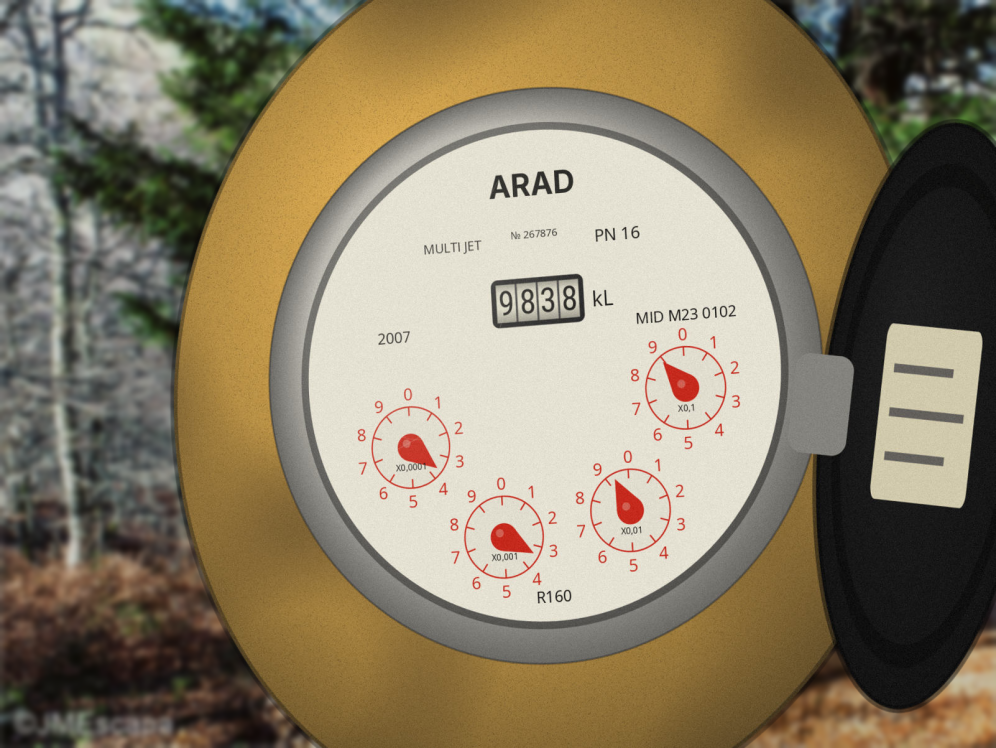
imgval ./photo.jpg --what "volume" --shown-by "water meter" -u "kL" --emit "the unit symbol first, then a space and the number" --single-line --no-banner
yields kL 9838.8933
